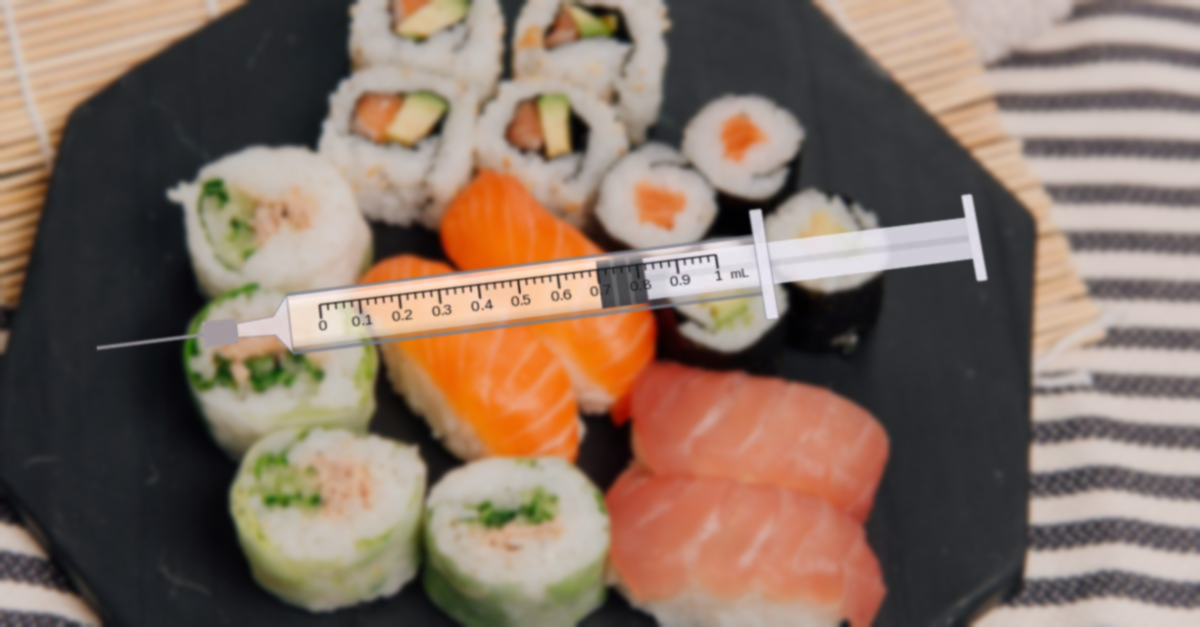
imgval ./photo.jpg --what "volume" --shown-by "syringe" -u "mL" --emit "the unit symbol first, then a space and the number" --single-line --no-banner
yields mL 0.7
